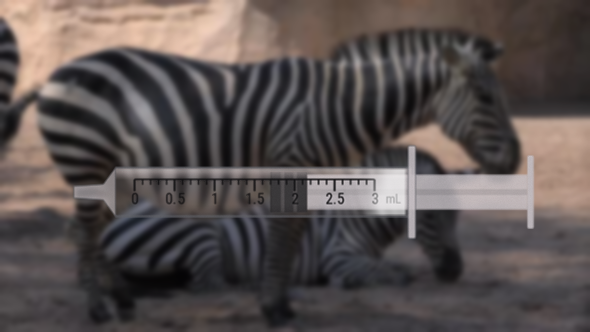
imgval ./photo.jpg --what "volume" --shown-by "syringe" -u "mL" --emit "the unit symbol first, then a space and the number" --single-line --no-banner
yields mL 1.7
